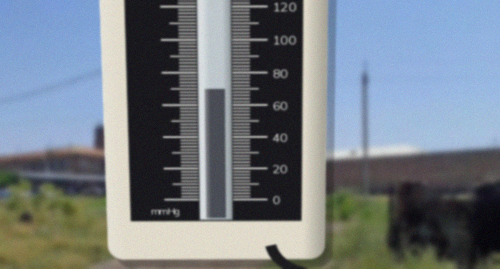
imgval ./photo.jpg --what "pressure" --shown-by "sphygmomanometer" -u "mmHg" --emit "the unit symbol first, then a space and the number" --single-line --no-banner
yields mmHg 70
